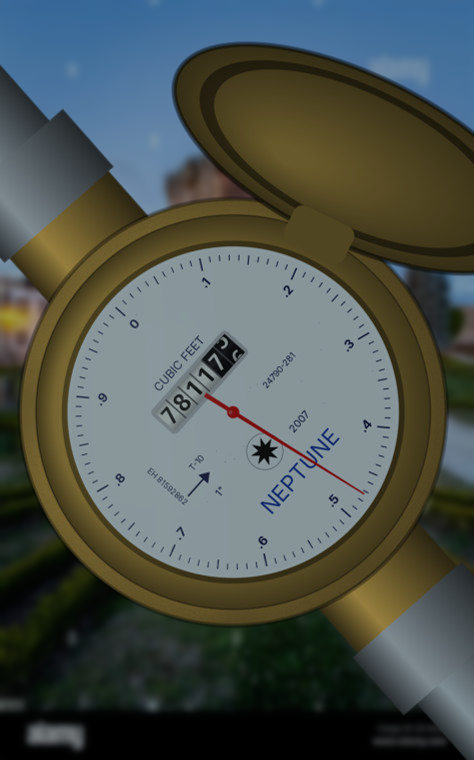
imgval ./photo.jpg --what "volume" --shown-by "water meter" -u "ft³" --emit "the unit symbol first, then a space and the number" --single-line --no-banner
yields ft³ 781175.47
